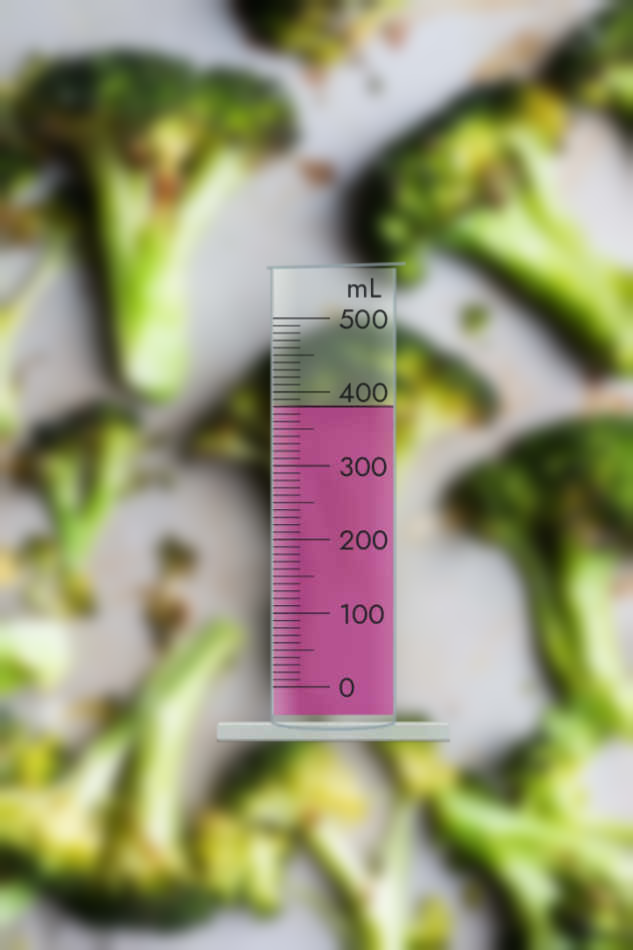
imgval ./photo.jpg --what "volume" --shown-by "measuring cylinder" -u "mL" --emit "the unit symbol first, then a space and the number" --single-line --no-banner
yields mL 380
